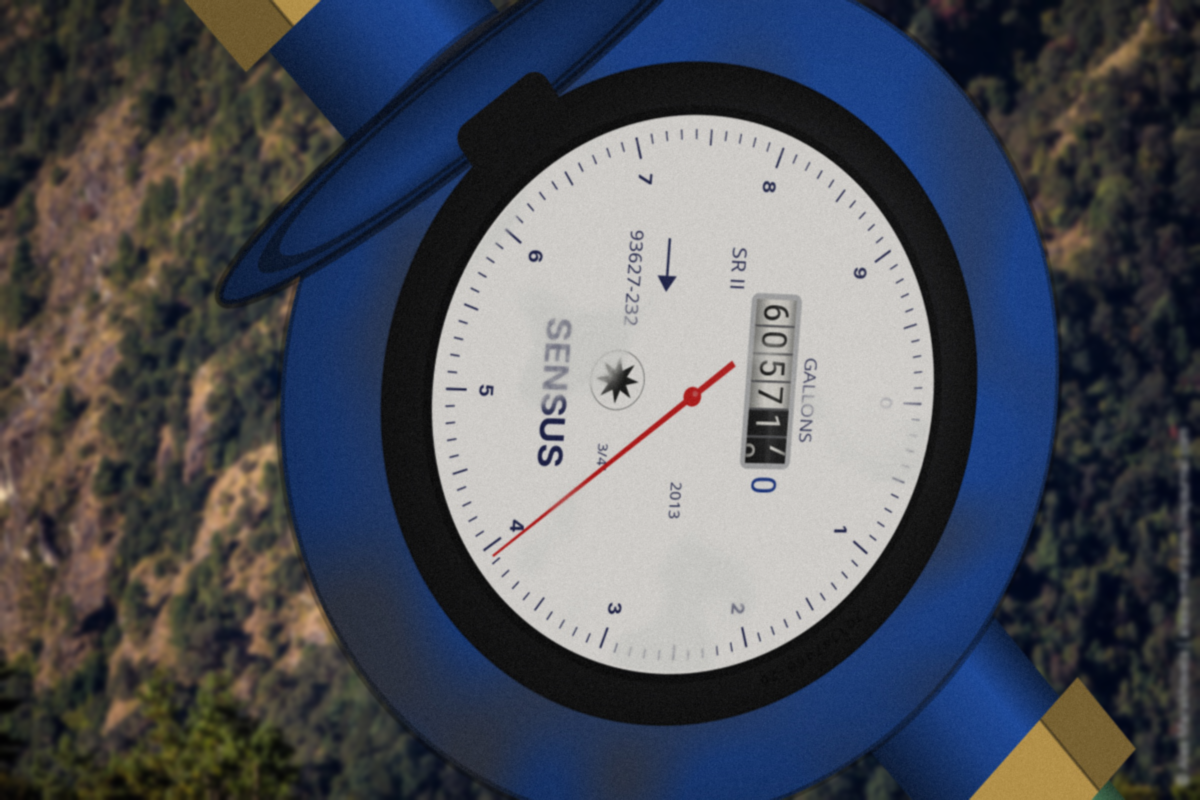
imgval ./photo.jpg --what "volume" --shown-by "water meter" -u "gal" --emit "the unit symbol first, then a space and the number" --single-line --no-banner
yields gal 6057173.9
